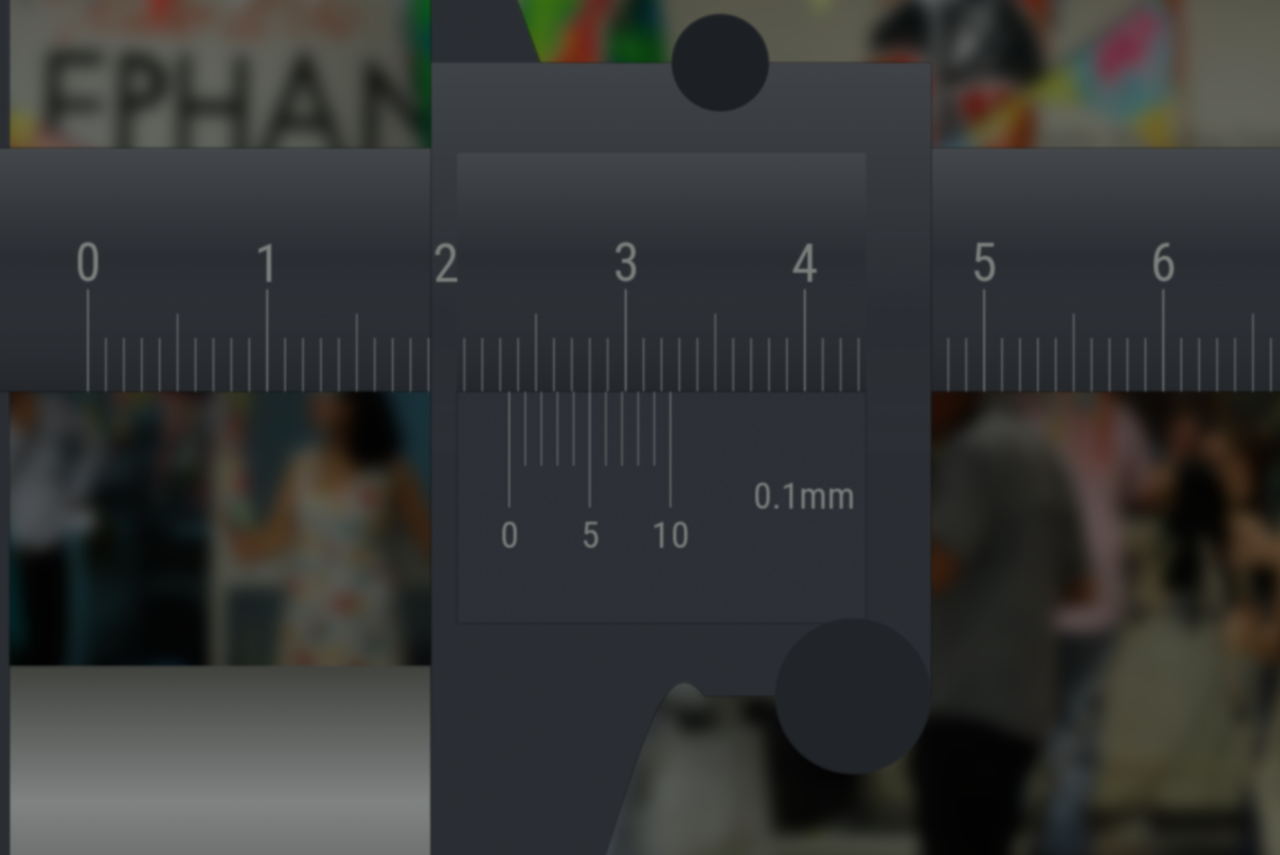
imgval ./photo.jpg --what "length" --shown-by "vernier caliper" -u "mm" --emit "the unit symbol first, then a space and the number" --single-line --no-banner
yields mm 23.5
